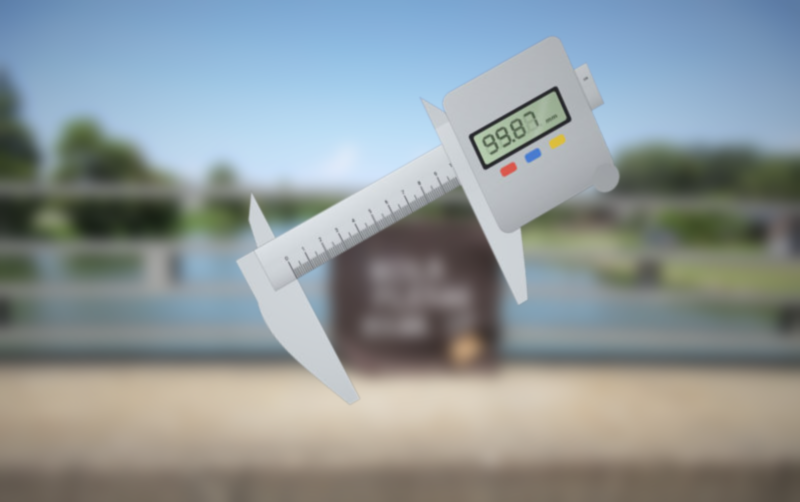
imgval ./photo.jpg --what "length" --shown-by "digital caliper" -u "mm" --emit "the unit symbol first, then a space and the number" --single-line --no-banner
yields mm 99.87
